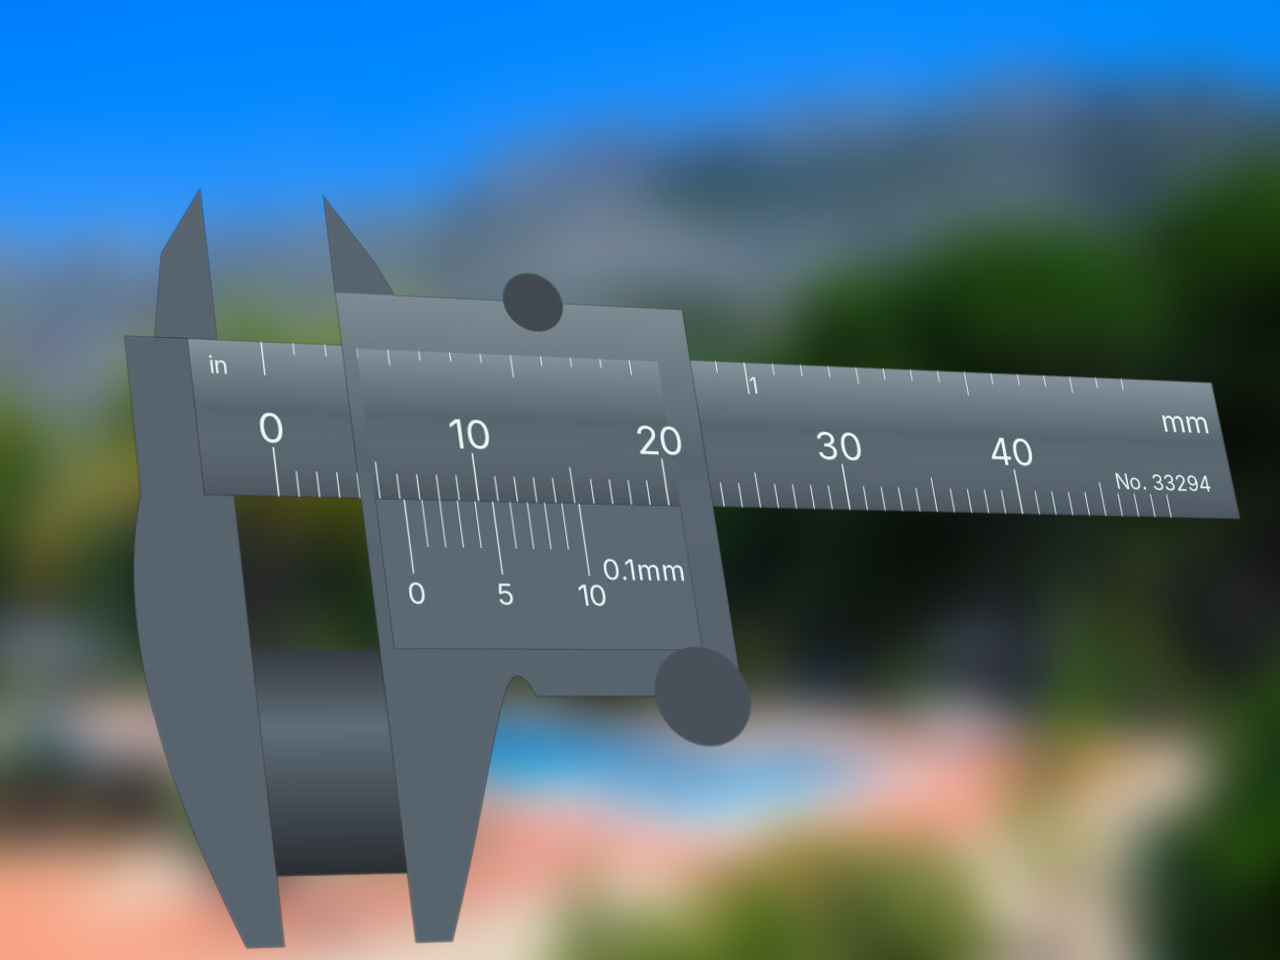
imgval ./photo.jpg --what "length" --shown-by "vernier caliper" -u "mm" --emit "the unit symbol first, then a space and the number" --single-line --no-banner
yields mm 6.2
